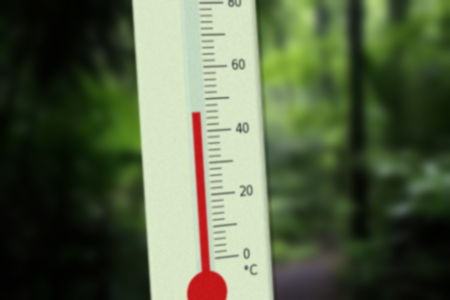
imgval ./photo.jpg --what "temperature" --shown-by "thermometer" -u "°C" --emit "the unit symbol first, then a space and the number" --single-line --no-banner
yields °C 46
